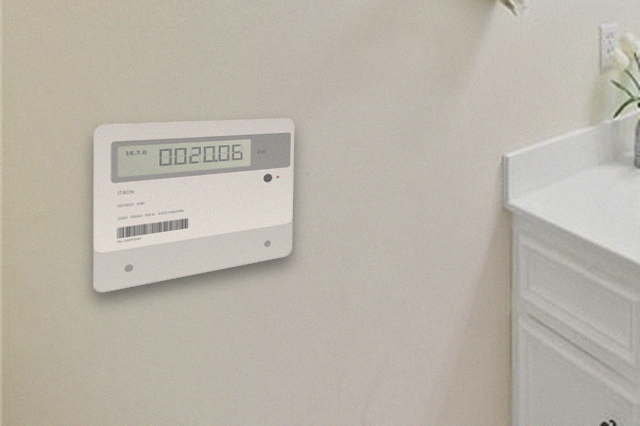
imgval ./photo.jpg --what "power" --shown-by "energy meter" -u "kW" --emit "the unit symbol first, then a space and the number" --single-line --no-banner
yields kW 20.06
